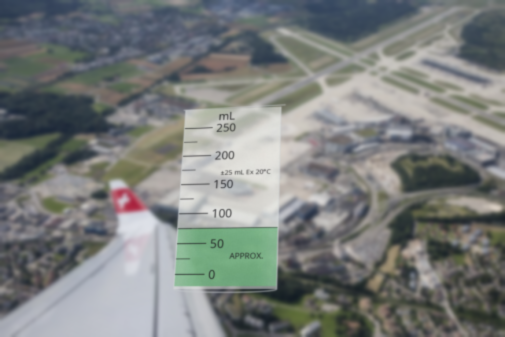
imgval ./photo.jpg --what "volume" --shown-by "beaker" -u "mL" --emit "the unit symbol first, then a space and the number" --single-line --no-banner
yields mL 75
